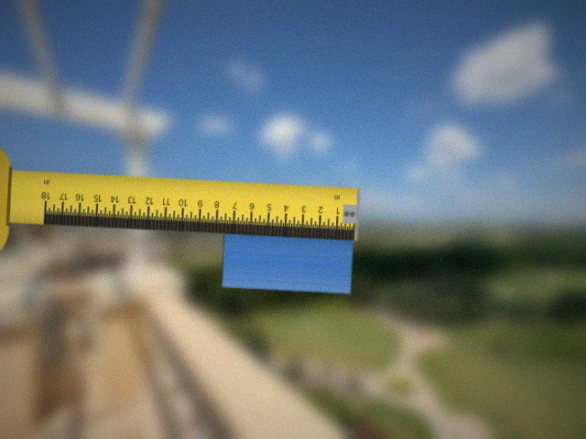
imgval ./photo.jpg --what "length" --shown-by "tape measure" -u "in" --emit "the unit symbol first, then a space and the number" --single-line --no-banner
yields in 7.5
